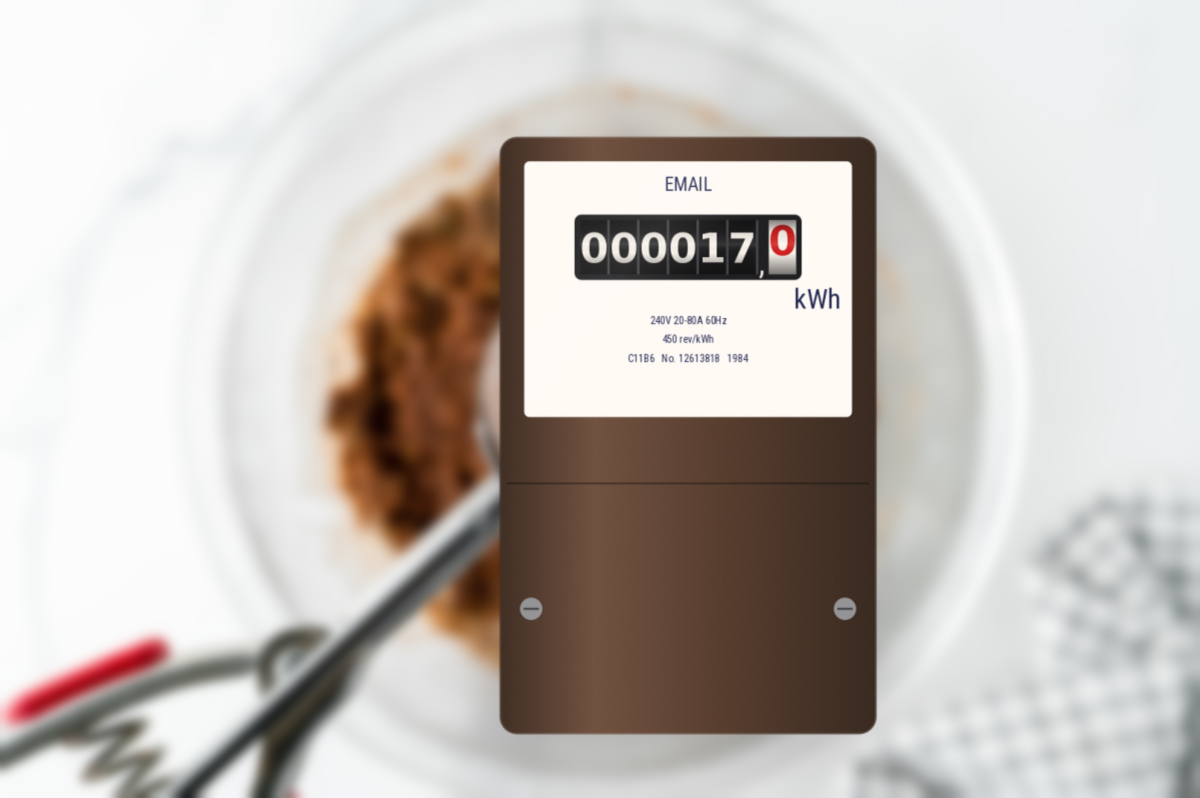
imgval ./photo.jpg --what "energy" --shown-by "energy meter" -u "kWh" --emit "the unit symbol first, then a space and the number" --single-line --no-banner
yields kWh 17.0
